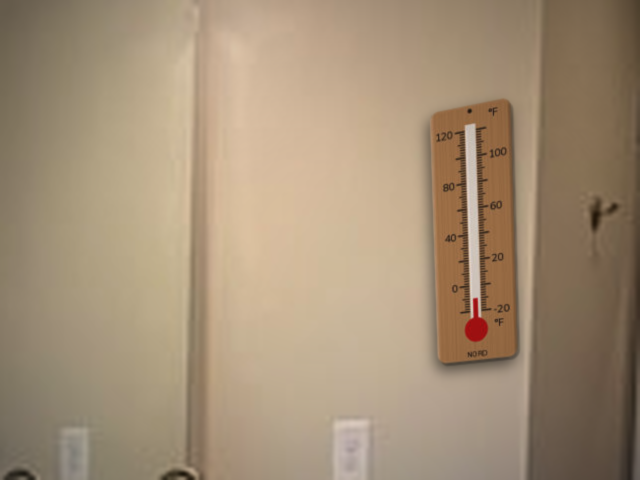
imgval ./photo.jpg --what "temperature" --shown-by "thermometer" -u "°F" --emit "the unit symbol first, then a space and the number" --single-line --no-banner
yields °F -10
